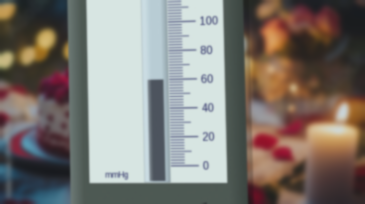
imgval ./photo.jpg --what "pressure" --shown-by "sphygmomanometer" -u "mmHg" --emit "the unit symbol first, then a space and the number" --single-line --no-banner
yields mmHg 60
